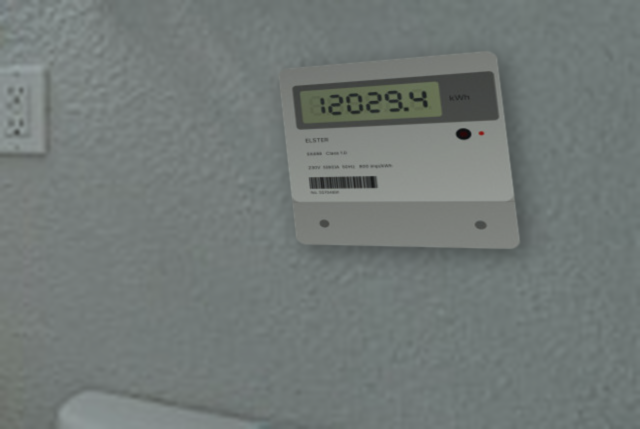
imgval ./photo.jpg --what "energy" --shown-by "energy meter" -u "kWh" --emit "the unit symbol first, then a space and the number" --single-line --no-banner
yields kWh 12029.4
